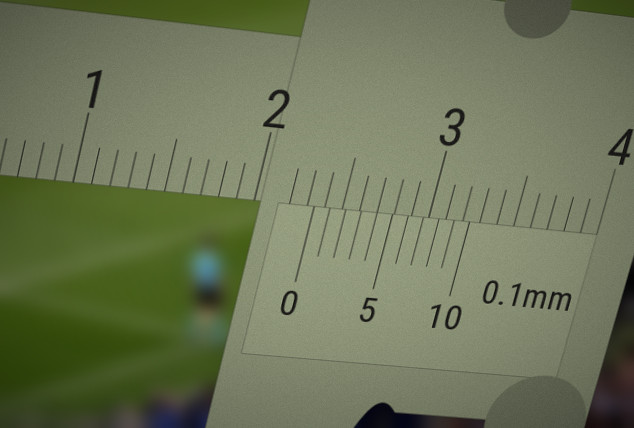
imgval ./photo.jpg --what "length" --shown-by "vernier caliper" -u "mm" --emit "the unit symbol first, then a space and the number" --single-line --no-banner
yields mm 23.4
